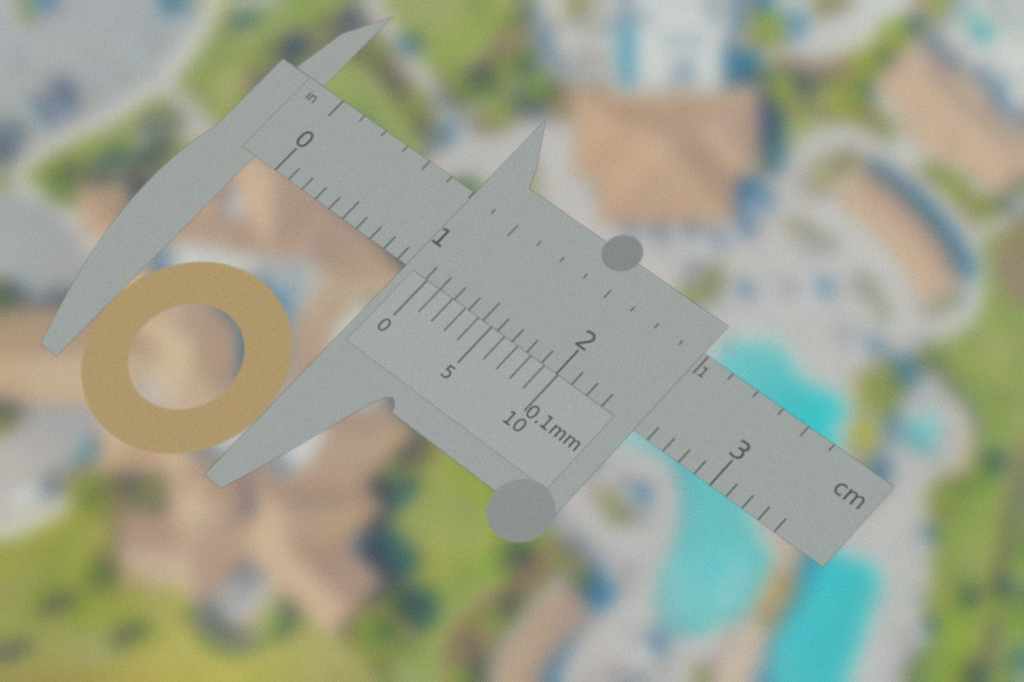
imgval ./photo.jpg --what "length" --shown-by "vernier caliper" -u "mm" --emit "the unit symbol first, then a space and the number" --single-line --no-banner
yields mm 11.1
